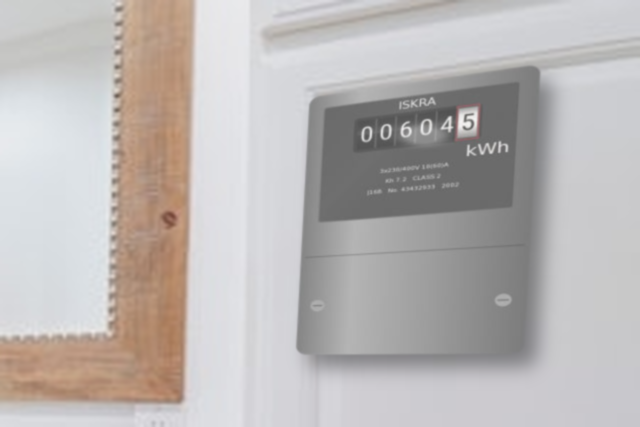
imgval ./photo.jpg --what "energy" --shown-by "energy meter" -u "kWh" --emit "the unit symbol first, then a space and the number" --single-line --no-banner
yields kWh 604.5
